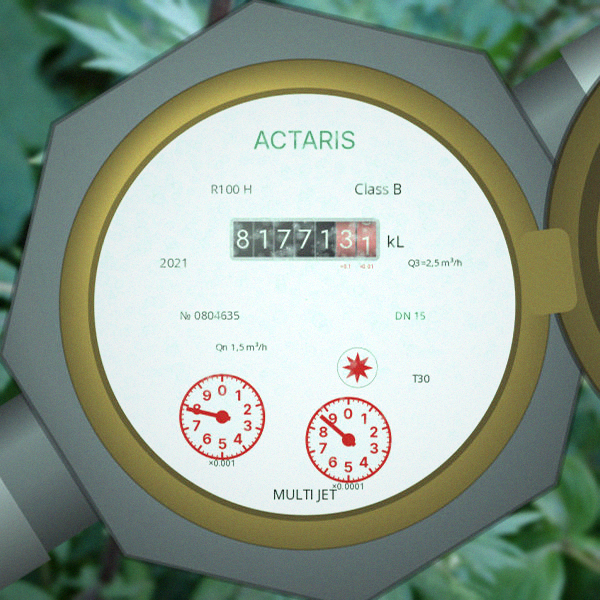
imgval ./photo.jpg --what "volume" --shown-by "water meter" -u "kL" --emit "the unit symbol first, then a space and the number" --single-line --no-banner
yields kL 81771.3078
